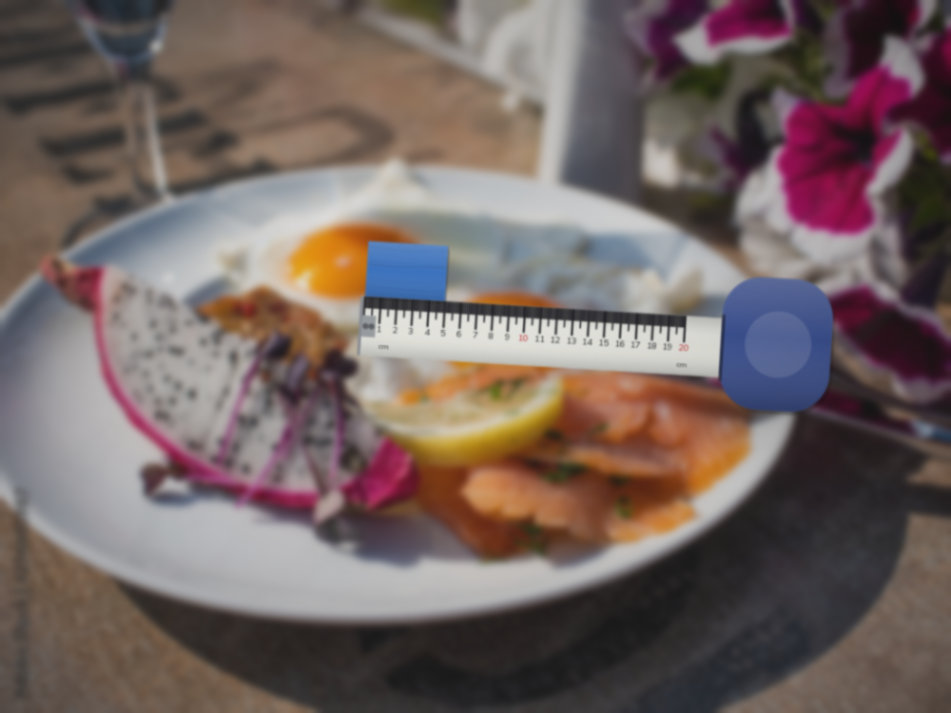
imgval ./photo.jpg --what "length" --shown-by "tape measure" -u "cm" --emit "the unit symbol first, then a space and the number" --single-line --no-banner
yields cm 5
